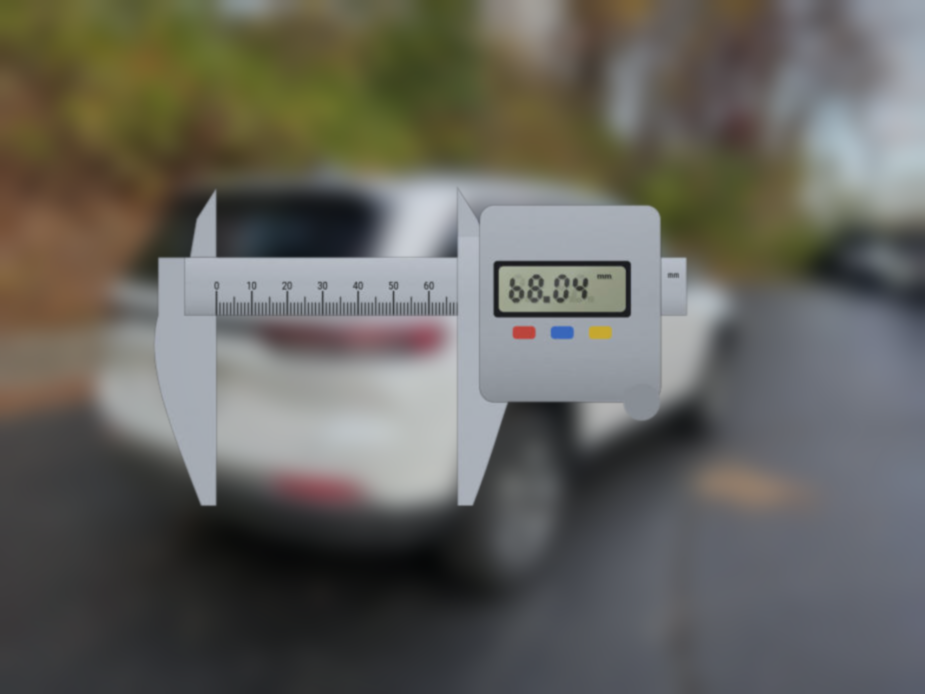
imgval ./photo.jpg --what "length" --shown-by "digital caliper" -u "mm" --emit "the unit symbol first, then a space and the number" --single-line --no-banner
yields mm 68.04
